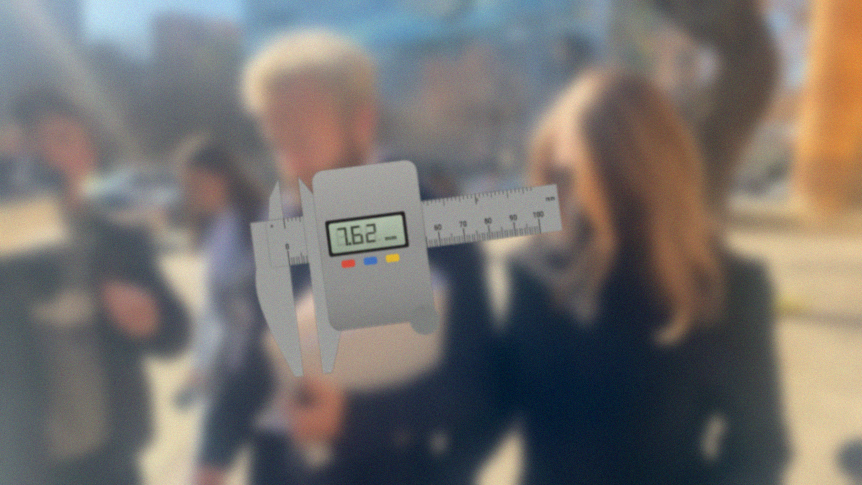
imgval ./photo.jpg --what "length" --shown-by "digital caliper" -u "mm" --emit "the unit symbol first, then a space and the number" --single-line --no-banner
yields mm 7.62
